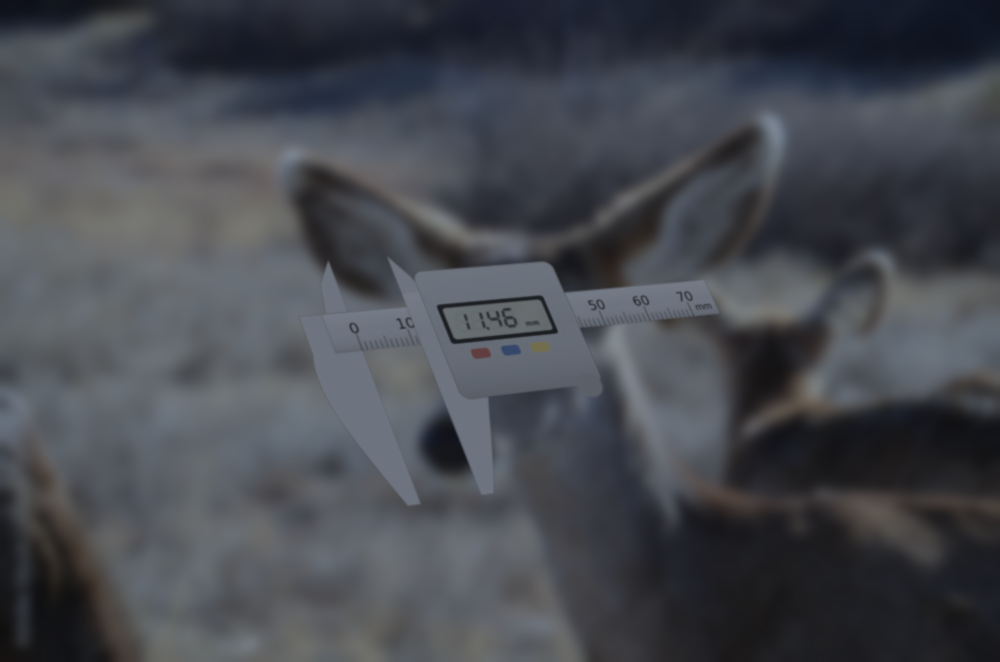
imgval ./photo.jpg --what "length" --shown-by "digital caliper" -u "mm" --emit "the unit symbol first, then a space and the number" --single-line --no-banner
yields mm 11.46
